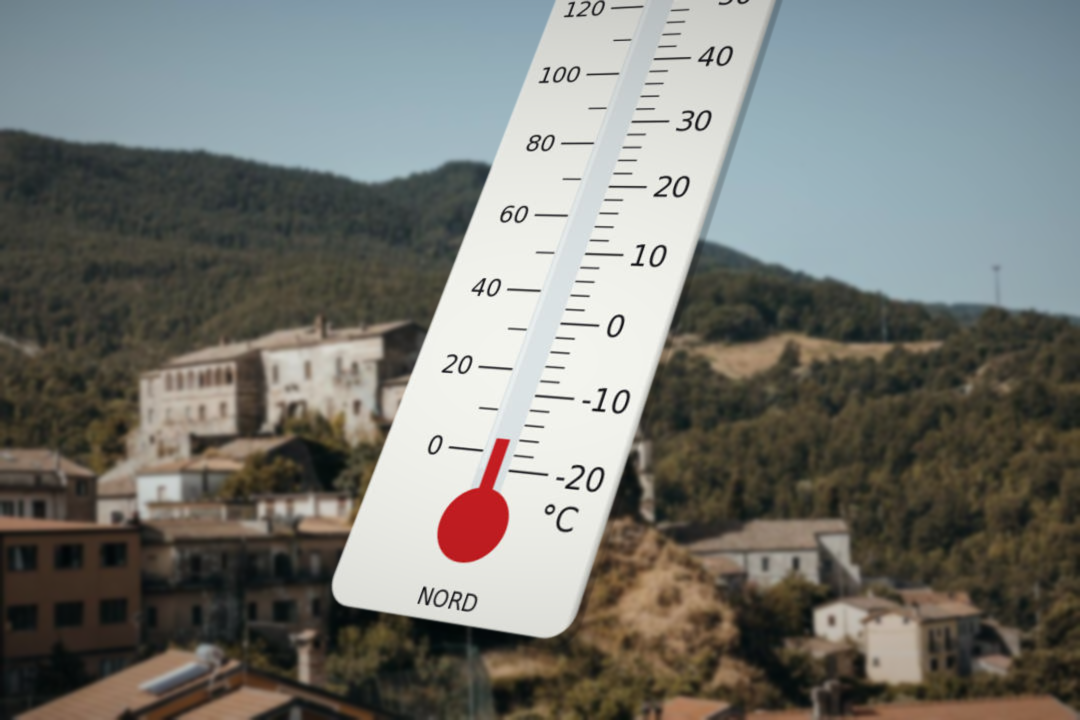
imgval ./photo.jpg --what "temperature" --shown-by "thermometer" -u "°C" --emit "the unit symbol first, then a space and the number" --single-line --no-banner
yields °C -16
